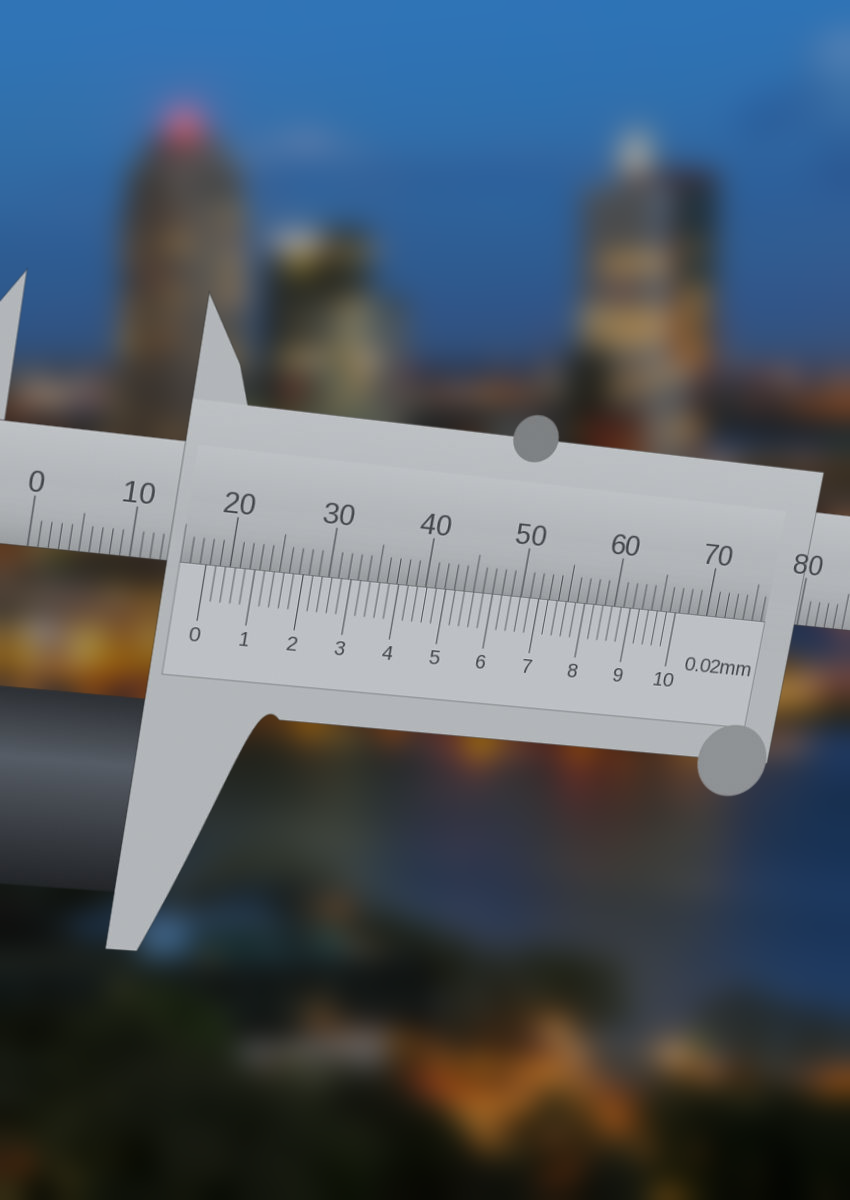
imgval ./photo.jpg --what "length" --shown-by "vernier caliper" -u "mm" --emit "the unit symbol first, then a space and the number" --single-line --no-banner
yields mm 17.6
